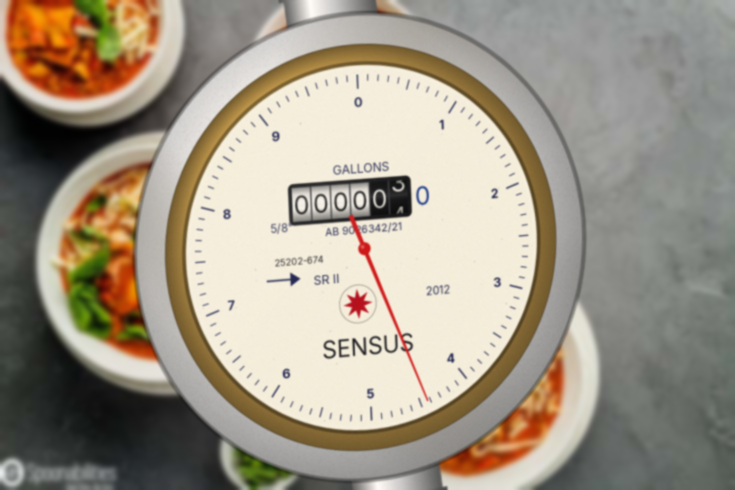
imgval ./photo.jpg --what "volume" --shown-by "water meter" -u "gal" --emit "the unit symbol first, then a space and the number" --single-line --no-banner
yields gal 34.4
